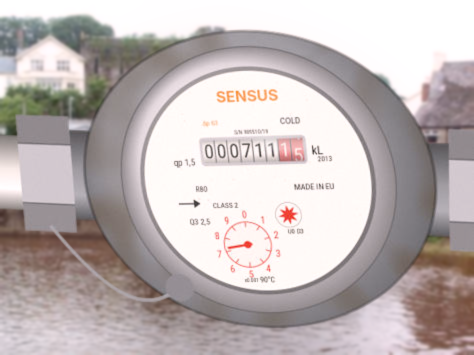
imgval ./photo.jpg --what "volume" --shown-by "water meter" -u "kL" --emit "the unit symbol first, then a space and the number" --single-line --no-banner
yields kL 711.147
